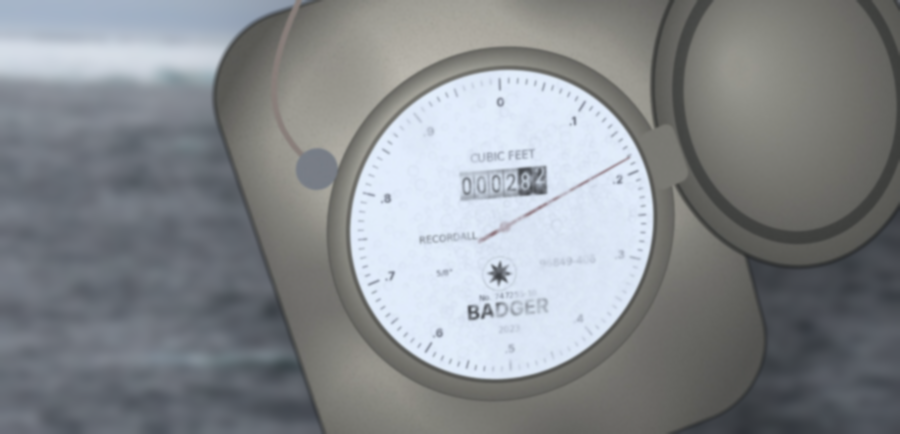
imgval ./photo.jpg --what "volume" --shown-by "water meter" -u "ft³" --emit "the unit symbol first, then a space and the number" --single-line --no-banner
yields ft³ 282.18
